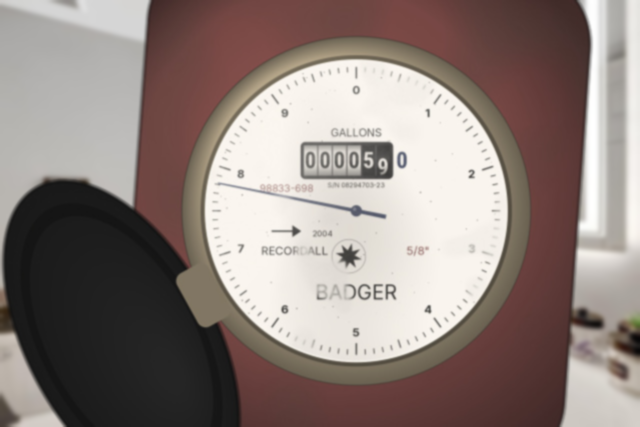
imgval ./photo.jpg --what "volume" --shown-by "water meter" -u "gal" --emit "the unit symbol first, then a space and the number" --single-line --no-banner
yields gal 587.8
